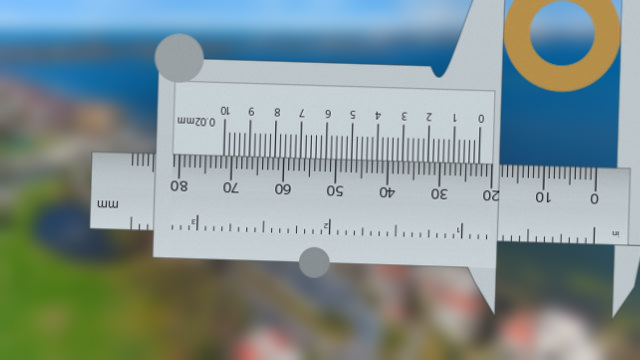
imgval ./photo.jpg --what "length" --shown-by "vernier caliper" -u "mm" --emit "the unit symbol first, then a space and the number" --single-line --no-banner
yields mm 22.5
